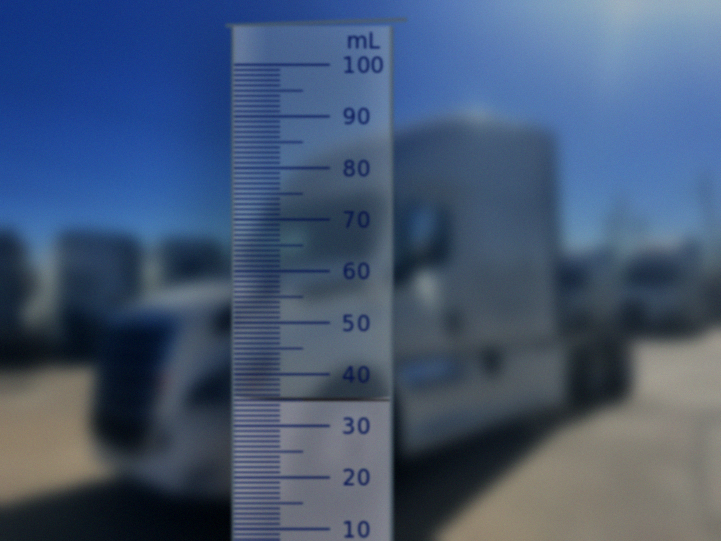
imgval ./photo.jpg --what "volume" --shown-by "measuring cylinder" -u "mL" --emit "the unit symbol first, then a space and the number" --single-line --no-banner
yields mL 35
